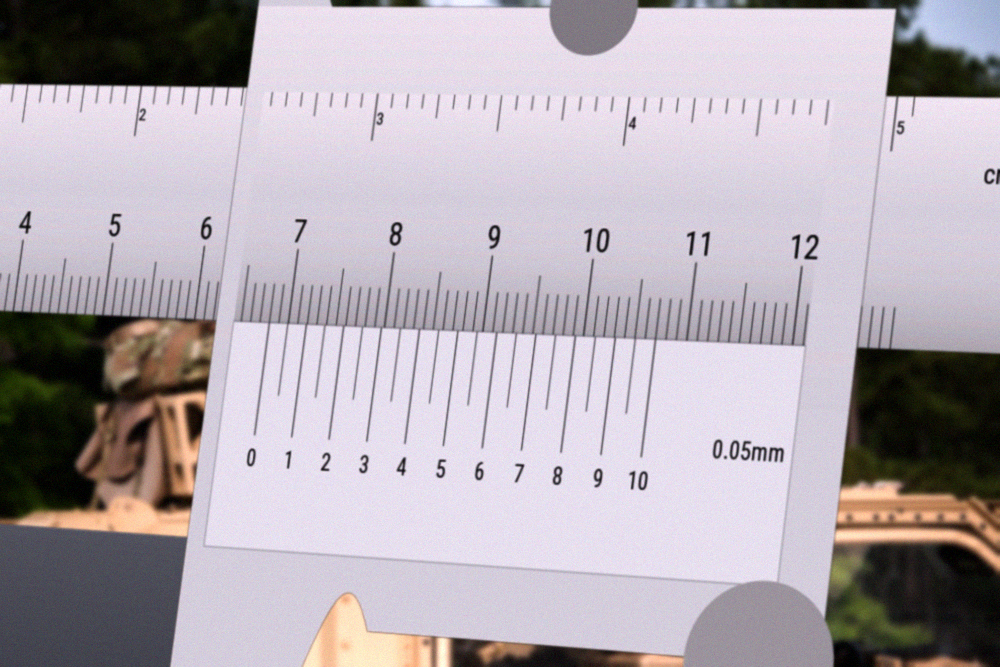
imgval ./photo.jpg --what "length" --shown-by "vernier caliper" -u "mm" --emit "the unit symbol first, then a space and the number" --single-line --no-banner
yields mm 68.0
